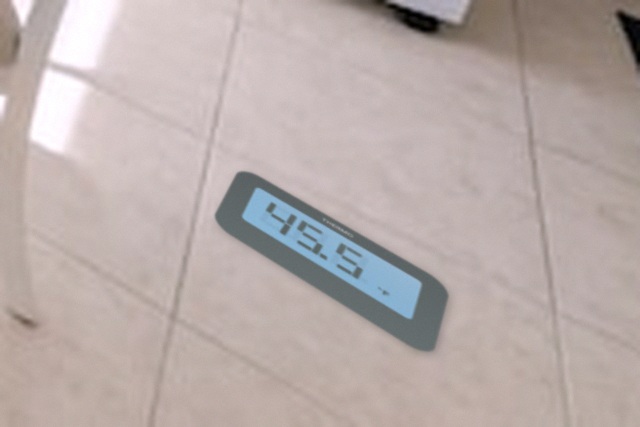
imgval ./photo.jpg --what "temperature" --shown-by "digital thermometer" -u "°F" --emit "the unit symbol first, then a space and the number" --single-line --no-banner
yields °F 45.5
